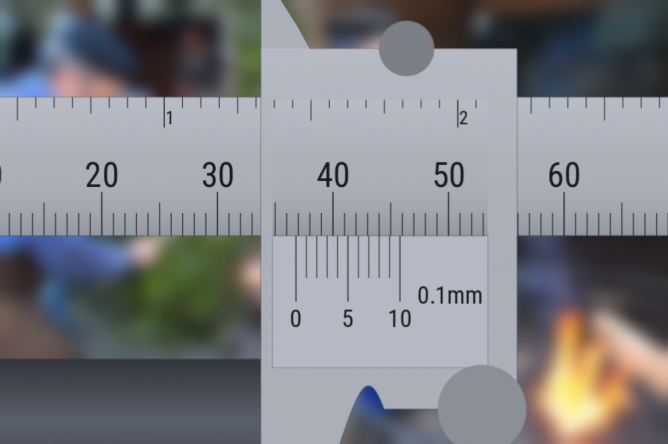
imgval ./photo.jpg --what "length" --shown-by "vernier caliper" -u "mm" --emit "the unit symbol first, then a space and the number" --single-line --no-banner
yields mm 36.8
